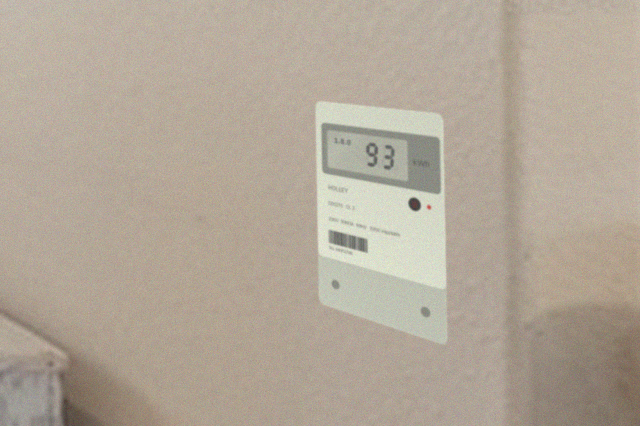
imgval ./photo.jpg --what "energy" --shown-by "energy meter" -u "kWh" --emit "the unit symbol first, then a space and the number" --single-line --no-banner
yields kWh 93
